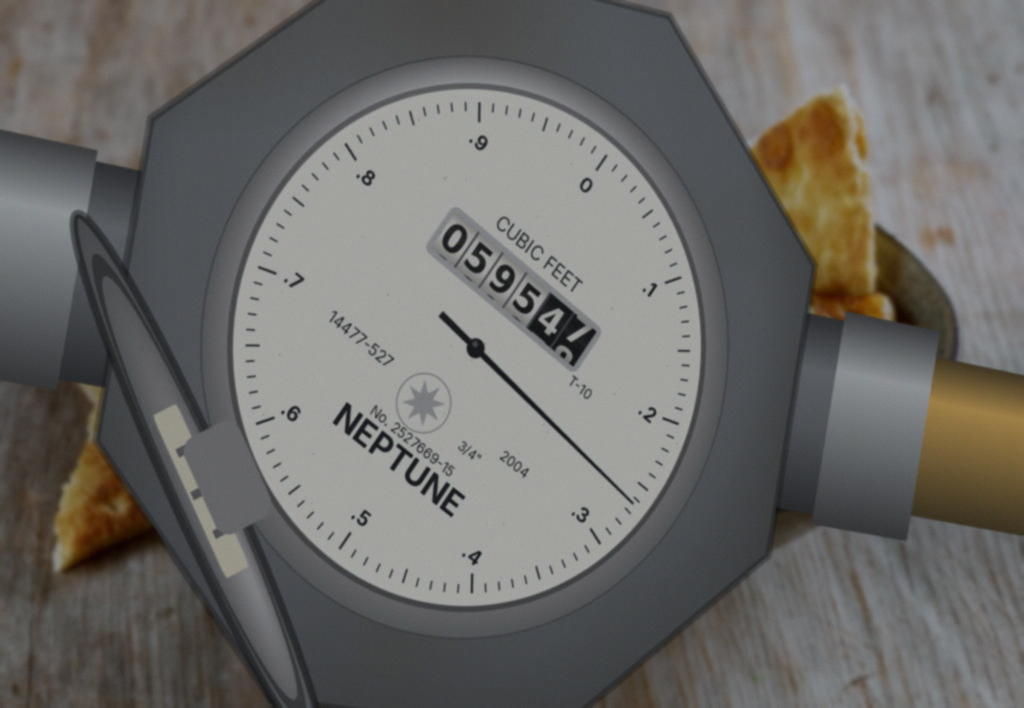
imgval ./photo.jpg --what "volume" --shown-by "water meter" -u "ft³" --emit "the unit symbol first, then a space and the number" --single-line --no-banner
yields ft³ 59547.26
